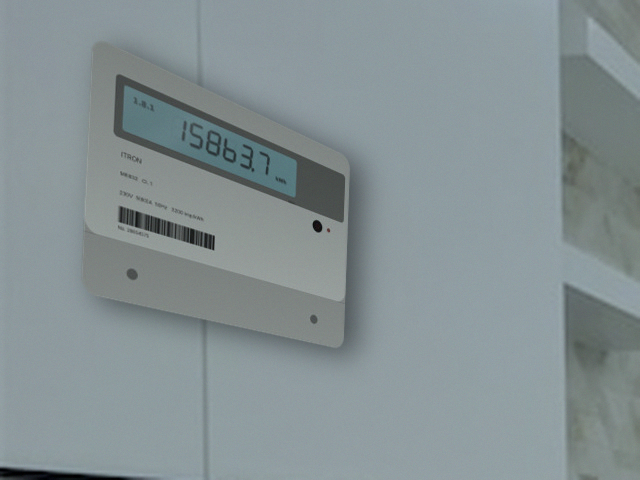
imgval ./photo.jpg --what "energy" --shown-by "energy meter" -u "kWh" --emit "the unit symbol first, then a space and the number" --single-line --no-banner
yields kWh 15863.7
